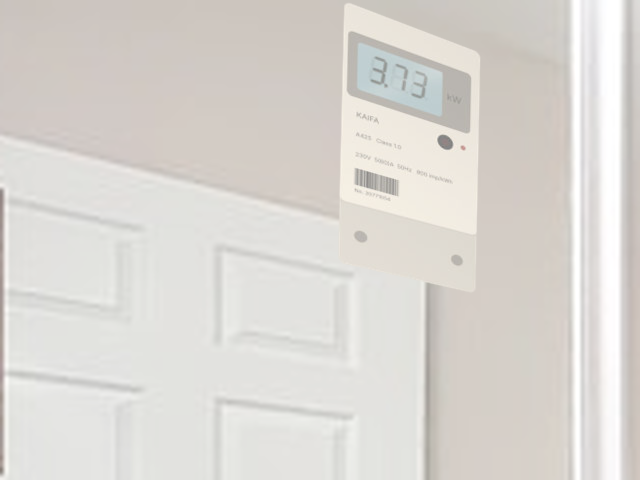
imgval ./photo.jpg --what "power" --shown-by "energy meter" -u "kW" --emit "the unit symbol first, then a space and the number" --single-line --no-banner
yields kW 3.73
